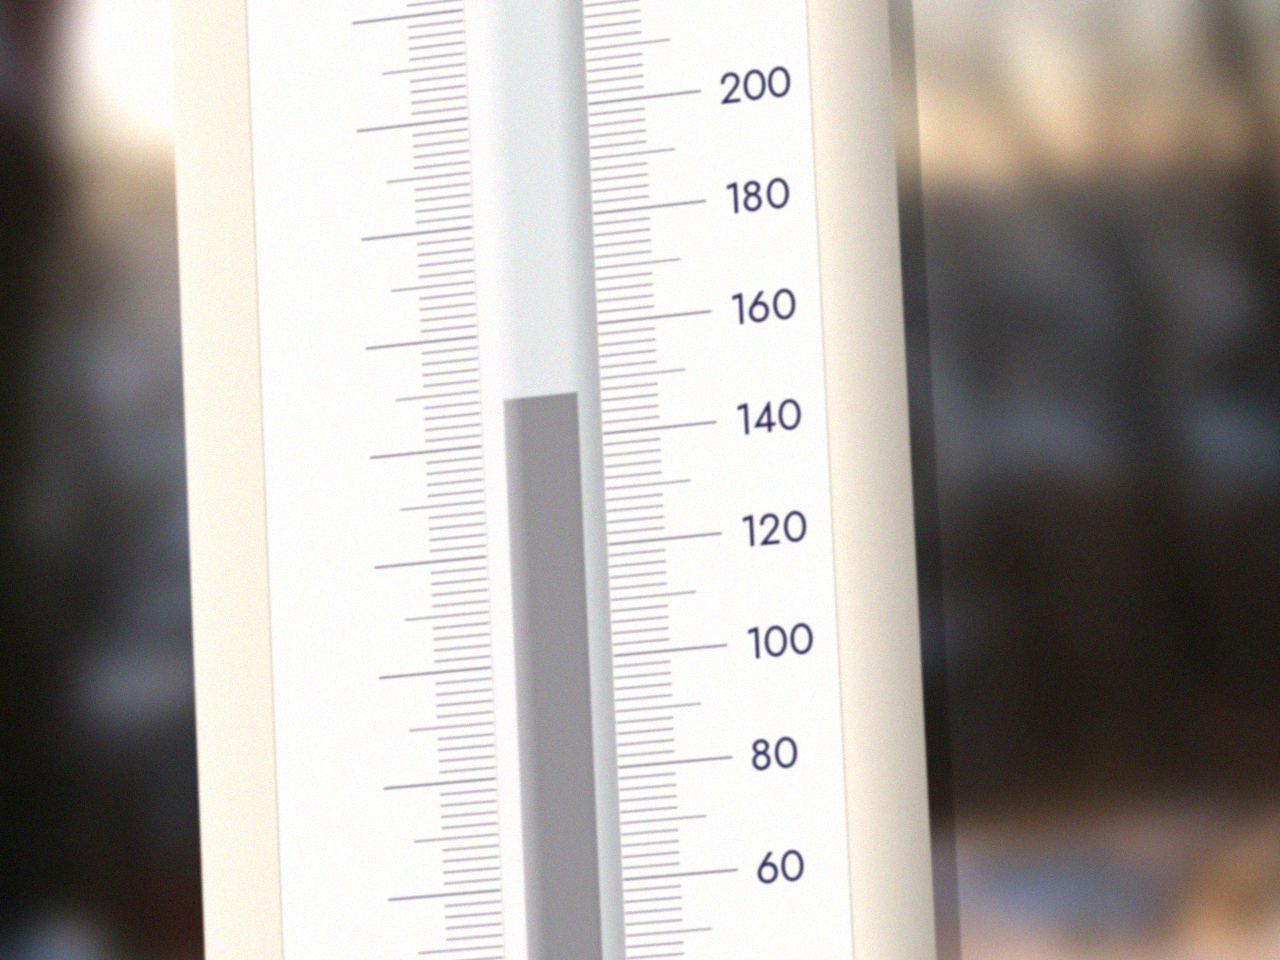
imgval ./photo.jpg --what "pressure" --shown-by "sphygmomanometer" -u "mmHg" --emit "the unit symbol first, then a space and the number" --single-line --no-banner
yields mmHg 148
